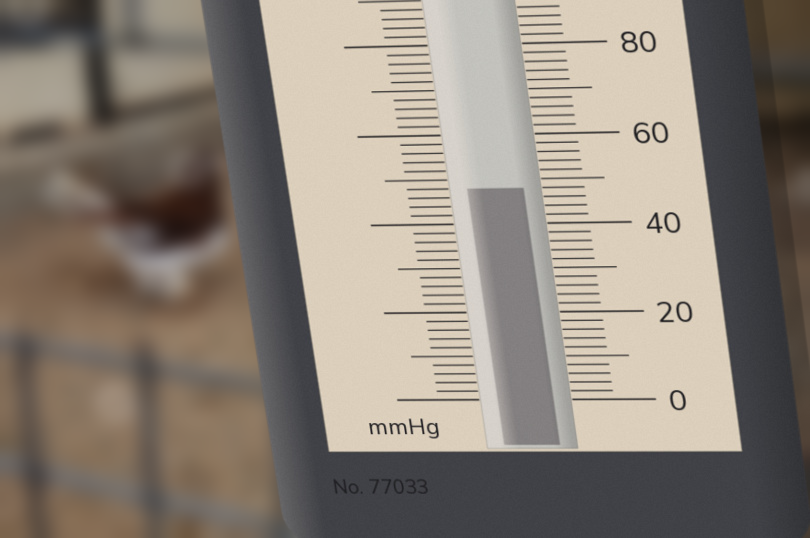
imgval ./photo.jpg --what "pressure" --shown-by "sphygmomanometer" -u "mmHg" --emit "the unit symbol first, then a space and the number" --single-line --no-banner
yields mmHg 48
